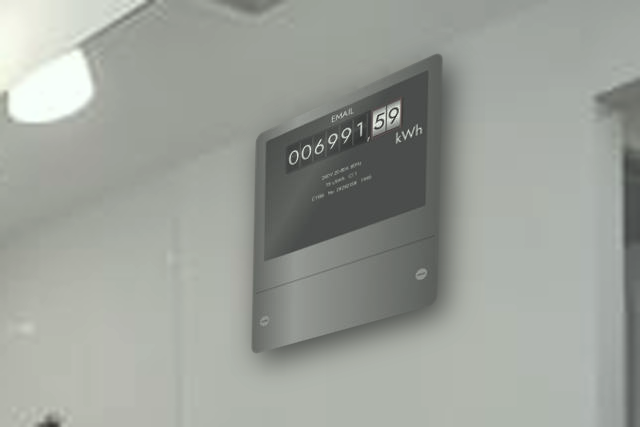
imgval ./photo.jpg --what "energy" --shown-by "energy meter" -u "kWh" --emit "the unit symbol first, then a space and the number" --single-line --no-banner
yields kWh 6991.59
